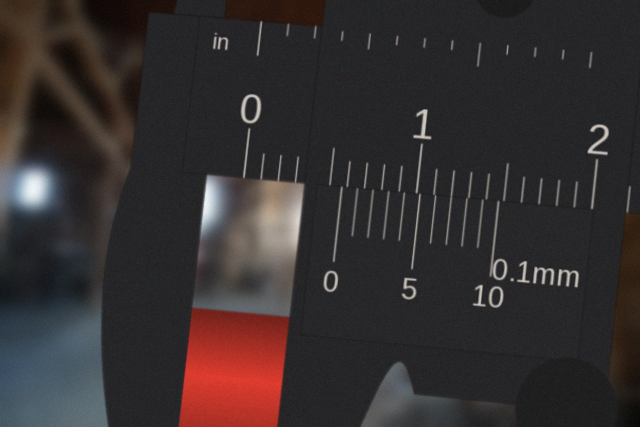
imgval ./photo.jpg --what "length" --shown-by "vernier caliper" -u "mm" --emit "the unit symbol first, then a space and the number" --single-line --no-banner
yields mm 5.7
